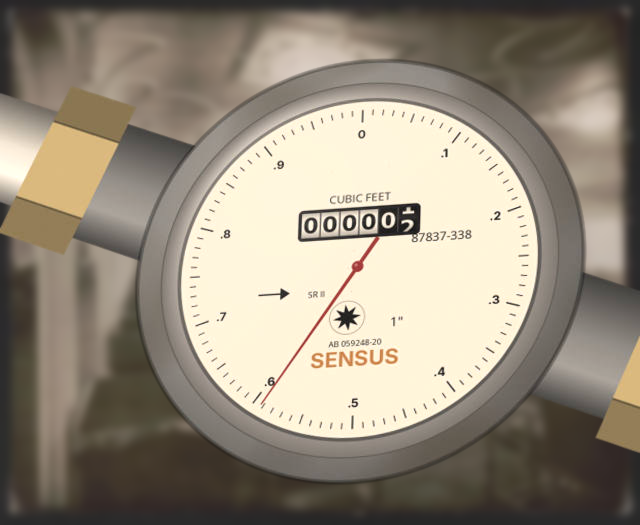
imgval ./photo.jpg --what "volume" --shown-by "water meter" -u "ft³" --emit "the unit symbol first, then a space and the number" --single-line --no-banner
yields ft³ 1.59
